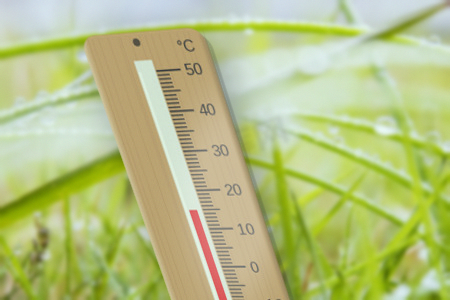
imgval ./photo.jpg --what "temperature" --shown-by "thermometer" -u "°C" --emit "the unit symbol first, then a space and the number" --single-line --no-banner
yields °C 15
